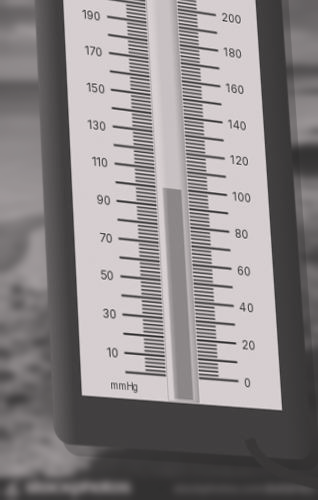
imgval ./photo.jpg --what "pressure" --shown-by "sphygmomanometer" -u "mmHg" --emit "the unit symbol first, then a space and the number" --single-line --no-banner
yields mmHg 100
